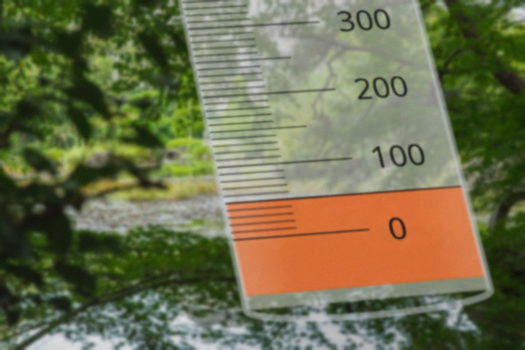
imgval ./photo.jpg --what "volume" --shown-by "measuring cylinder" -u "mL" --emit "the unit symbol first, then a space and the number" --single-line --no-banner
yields mL 50
